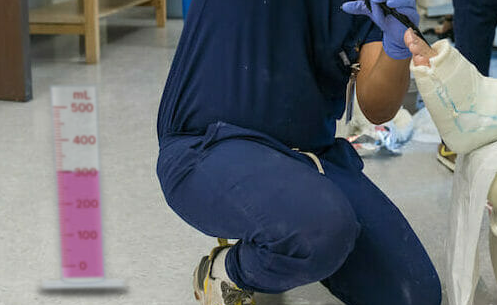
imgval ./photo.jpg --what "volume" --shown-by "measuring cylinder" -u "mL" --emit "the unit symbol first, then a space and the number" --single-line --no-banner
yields mL 300
